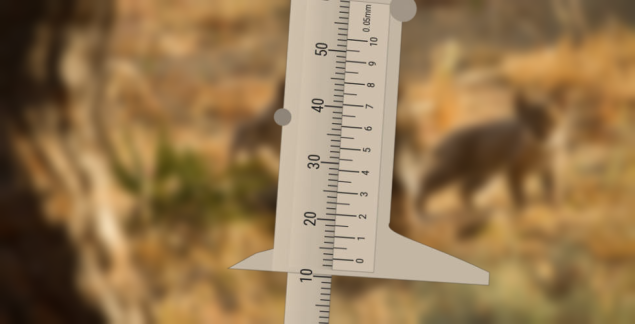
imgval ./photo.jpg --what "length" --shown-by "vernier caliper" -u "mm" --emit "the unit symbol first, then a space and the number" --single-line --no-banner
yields mm 13.2
